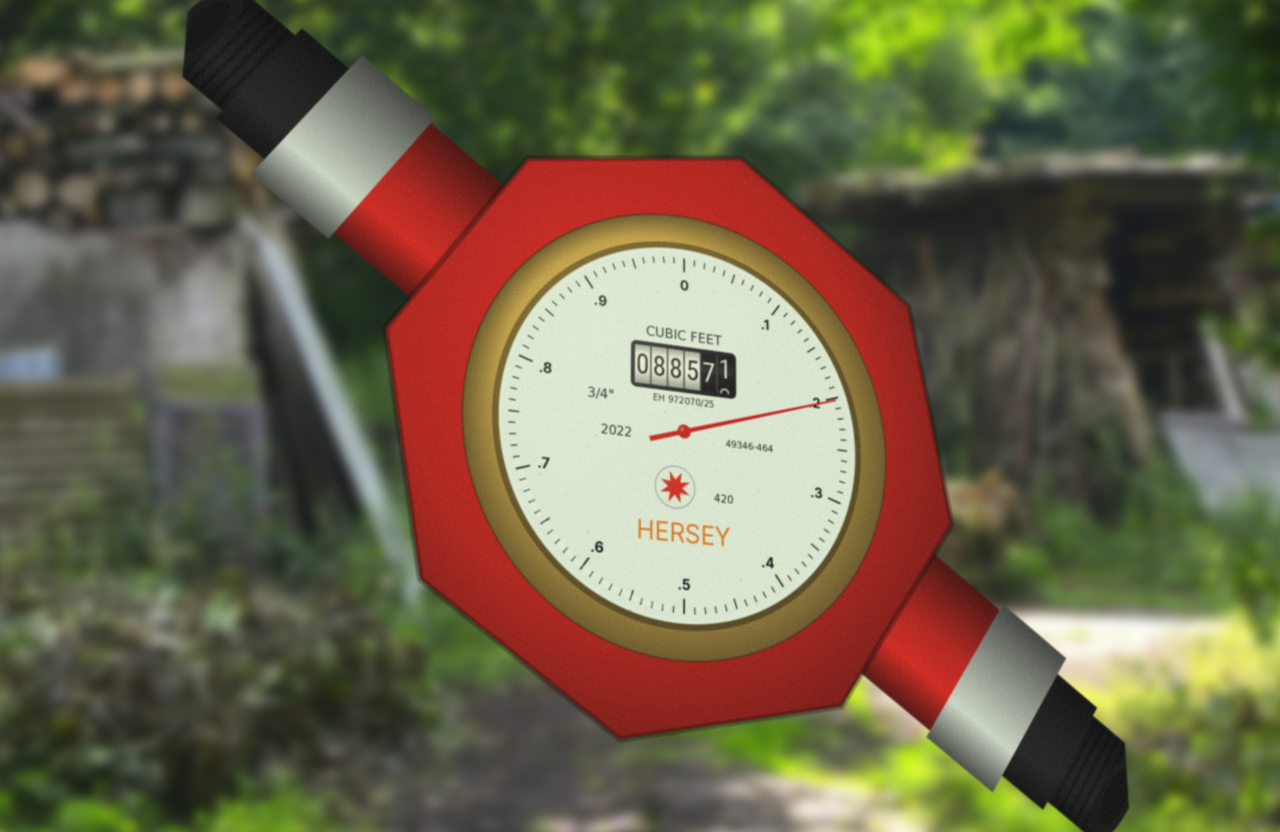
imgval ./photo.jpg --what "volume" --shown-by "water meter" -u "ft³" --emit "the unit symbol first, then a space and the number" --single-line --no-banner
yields ft³ 88571.20
